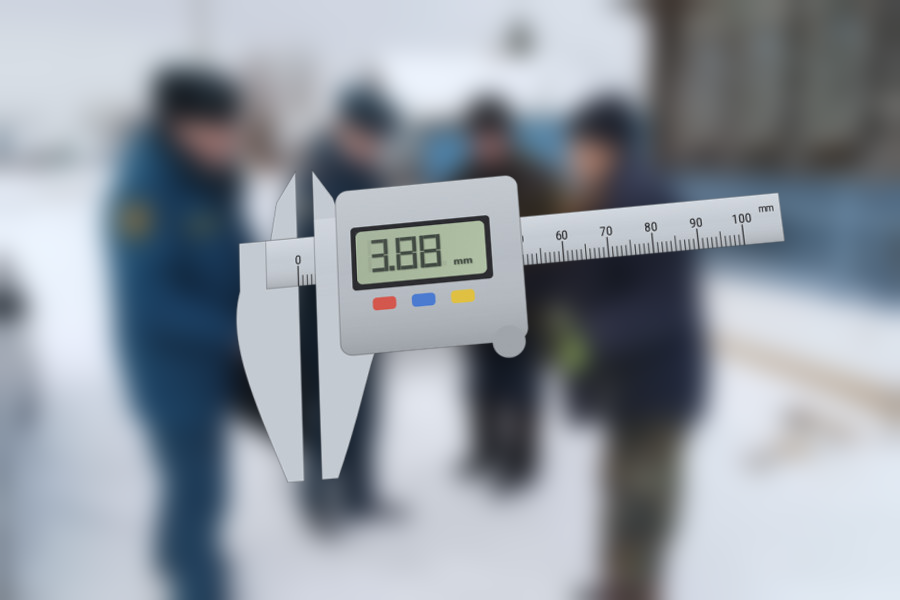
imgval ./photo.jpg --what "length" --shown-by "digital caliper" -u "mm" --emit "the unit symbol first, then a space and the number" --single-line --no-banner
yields mm 3.88
